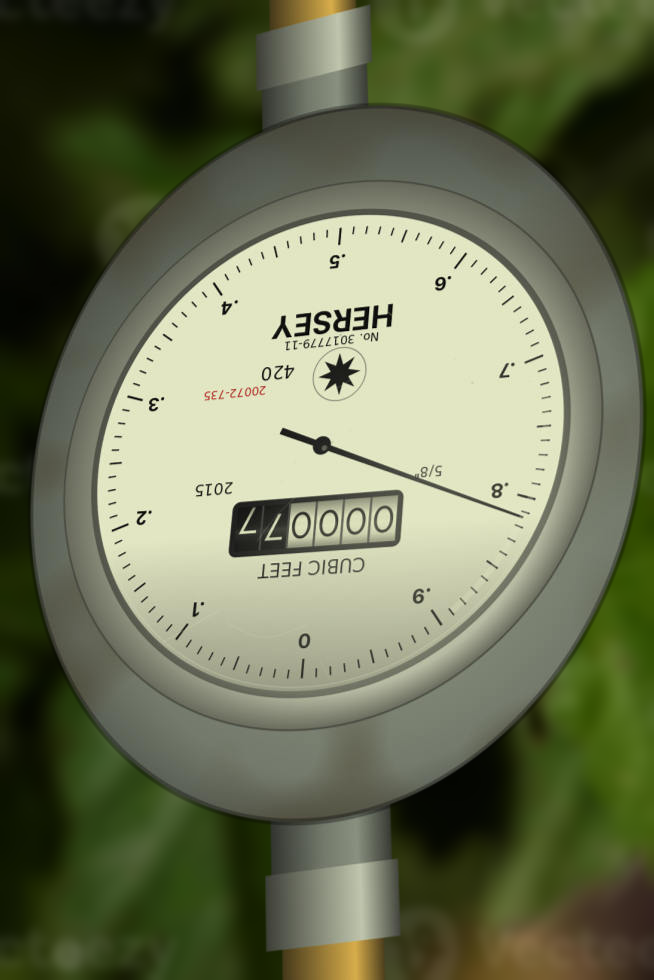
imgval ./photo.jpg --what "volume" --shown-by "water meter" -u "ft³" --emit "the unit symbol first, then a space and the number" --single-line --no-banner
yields ft³ 76.81
